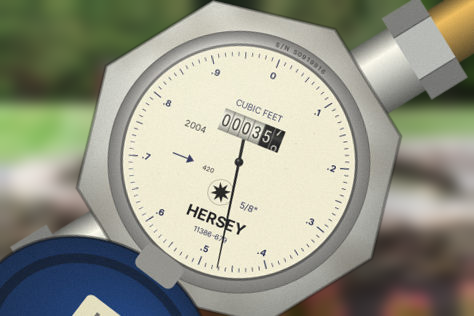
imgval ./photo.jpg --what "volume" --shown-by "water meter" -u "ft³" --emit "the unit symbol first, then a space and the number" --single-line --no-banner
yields ft³ 357.47
